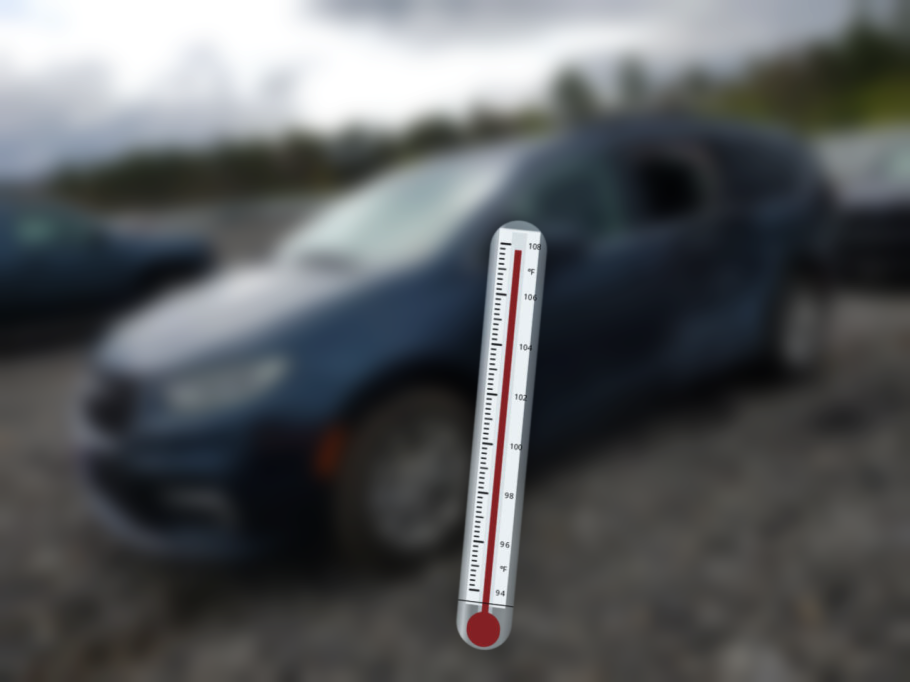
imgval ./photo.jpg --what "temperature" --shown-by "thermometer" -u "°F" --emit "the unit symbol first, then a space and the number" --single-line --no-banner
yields °F 107.8
